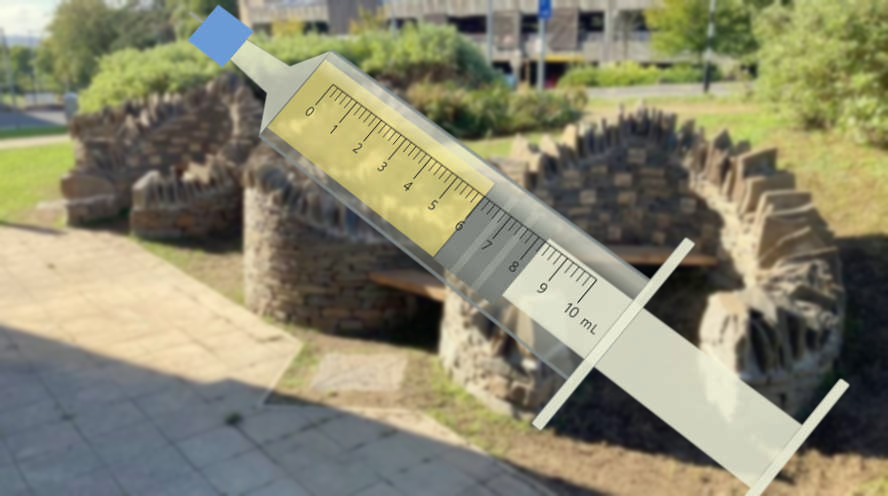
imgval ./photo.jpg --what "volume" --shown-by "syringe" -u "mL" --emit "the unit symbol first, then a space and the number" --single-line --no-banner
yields mL 6
